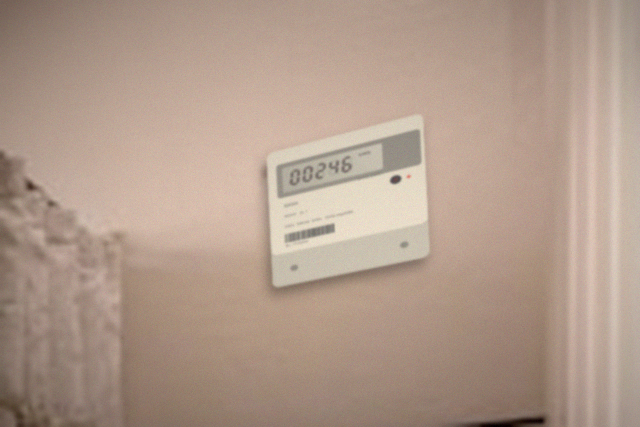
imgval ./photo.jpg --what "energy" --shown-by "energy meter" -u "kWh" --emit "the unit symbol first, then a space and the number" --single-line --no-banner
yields kWh 246
